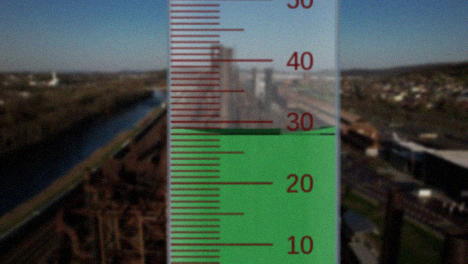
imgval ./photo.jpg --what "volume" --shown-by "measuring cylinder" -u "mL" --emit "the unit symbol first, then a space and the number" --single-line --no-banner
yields mL 28
